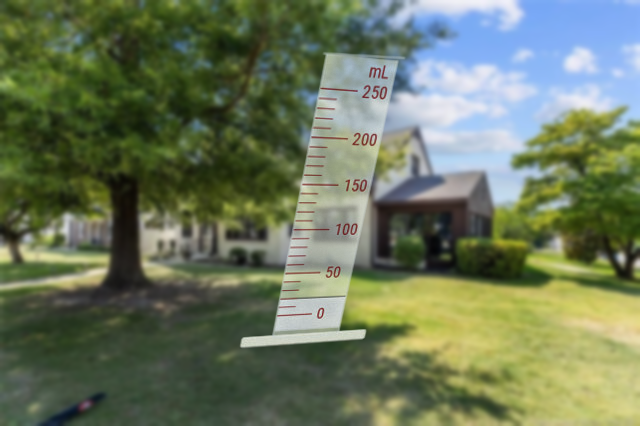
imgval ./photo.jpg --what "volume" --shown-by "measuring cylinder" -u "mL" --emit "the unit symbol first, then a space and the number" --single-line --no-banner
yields mL 20
